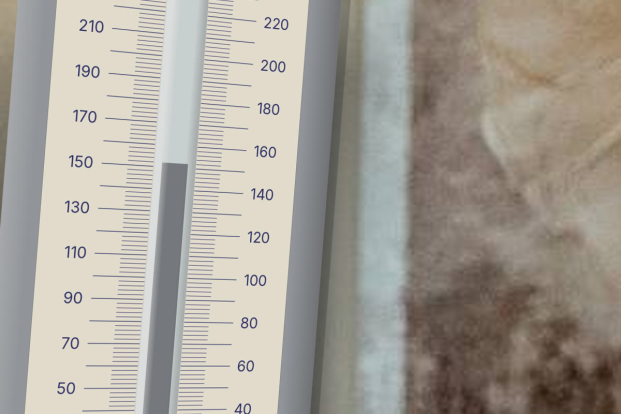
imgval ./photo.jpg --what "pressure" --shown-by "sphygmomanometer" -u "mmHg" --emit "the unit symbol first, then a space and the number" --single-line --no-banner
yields mmHg 152
